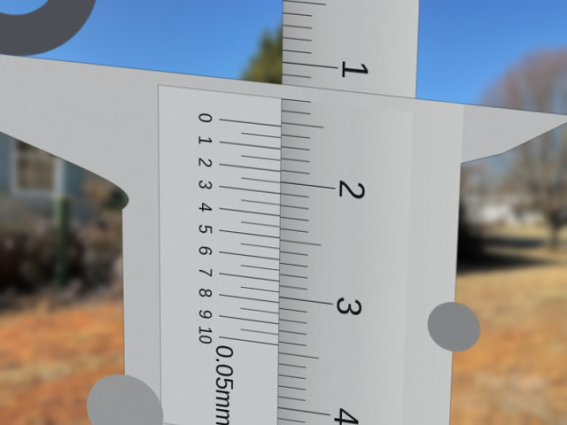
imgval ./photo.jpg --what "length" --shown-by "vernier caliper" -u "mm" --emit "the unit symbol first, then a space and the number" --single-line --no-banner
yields mm 15.3
